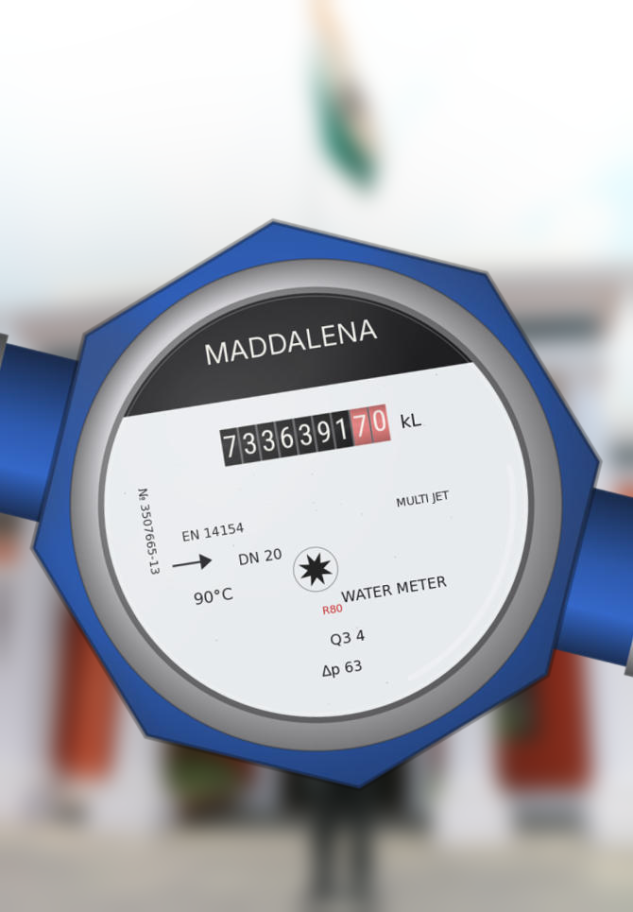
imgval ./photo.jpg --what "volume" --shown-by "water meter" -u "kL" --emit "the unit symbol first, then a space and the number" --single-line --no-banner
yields kL 7336391.70
